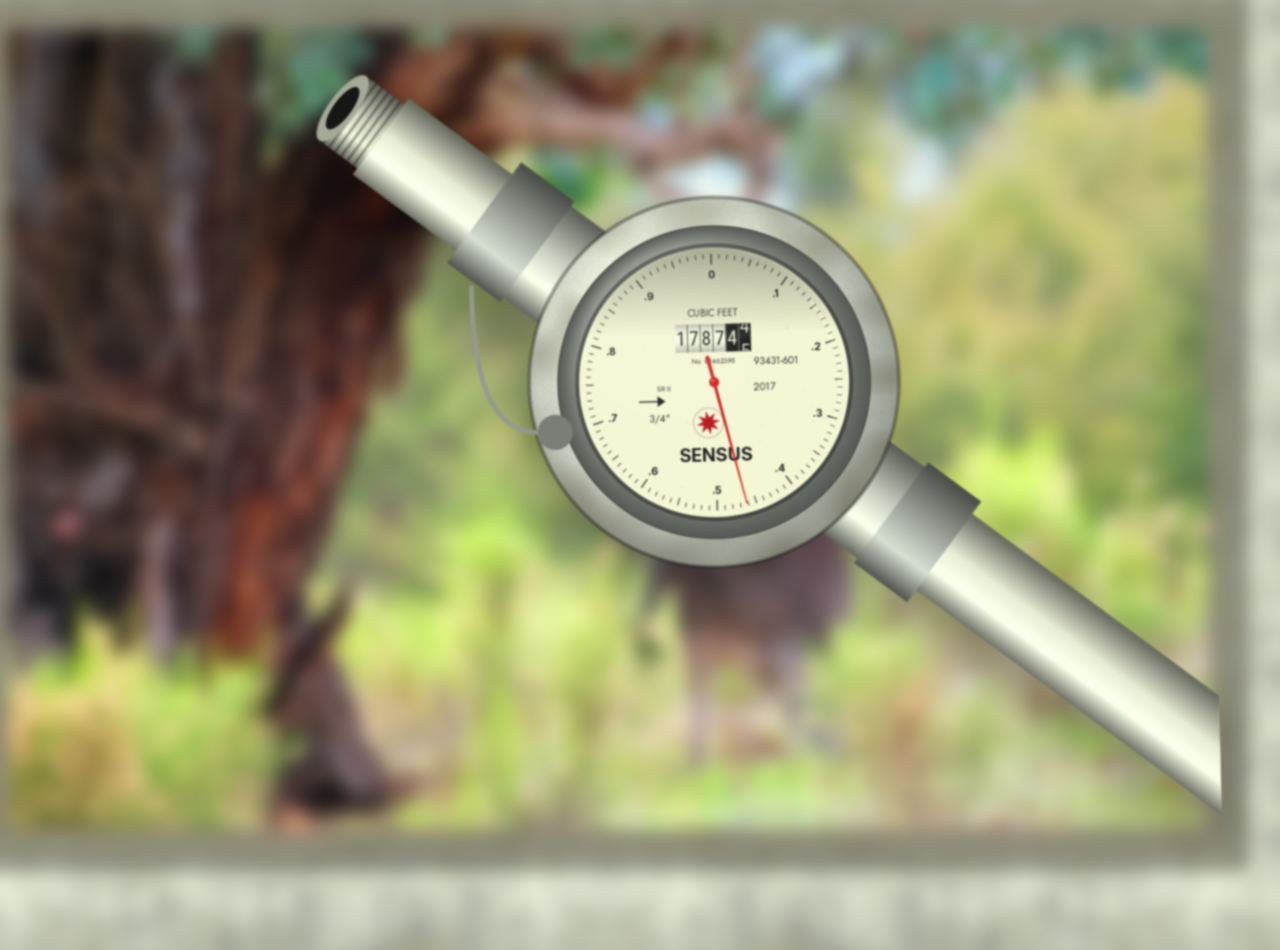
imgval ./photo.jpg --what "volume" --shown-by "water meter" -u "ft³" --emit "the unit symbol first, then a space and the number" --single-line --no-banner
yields ft³ 178744.46
